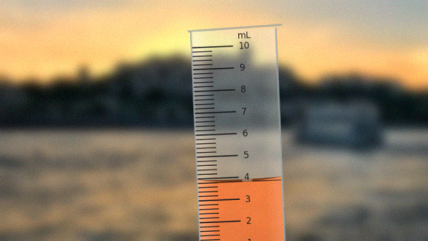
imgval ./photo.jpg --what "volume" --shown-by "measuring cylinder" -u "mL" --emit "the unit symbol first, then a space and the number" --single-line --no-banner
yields mL 3.8
